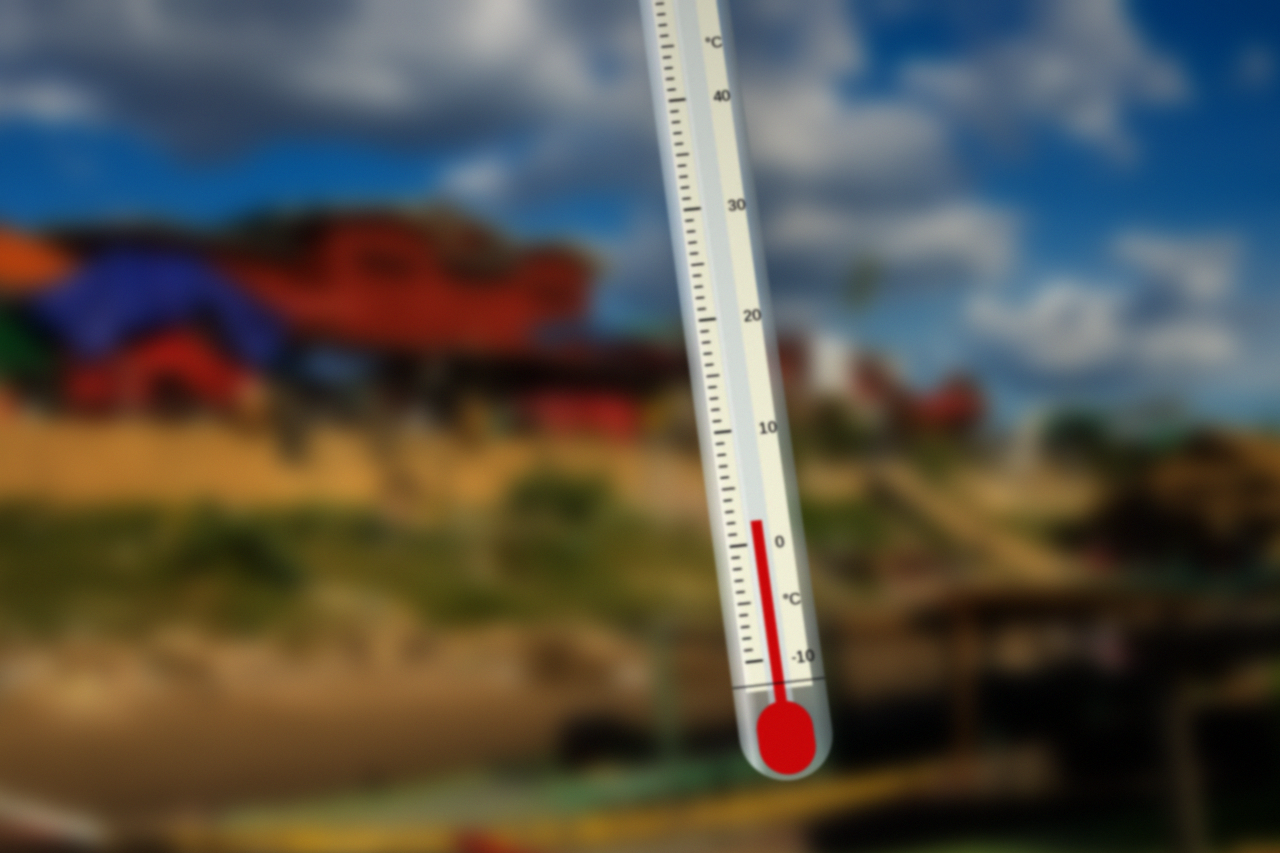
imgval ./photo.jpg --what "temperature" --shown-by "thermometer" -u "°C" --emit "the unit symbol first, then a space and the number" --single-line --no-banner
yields °C 2
